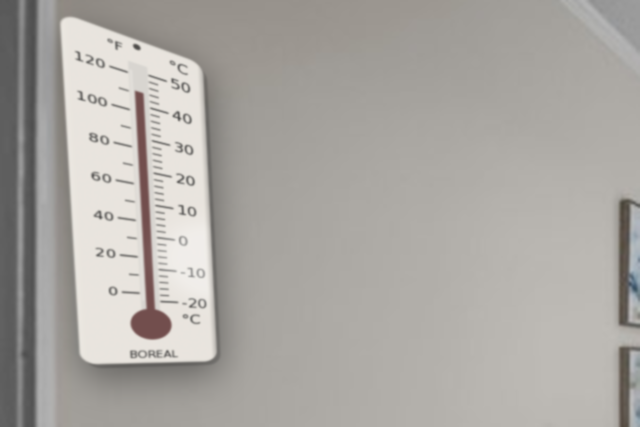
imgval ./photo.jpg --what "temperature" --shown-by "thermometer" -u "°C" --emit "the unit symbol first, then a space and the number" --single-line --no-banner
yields °C 44
